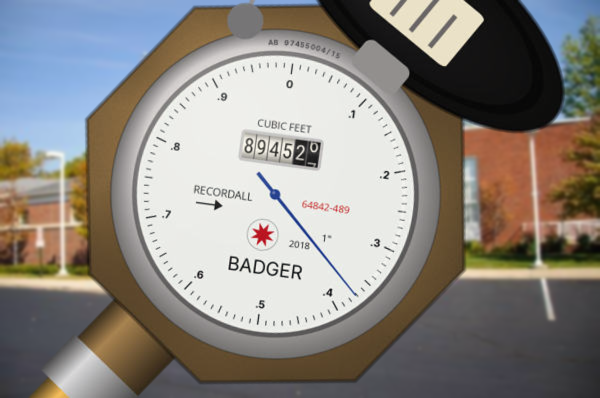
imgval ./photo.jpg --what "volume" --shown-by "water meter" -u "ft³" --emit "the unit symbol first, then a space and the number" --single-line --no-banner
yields ft³ 894526.37
